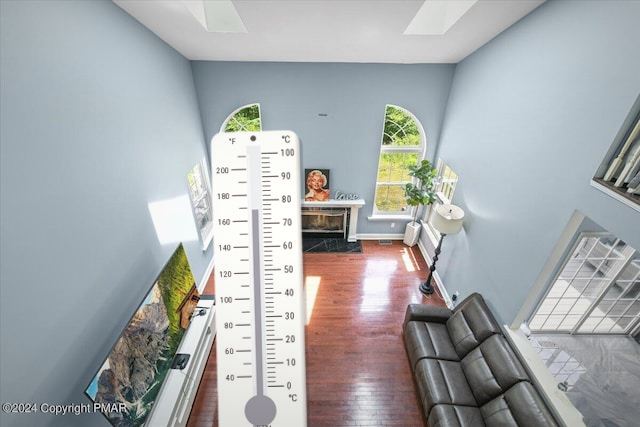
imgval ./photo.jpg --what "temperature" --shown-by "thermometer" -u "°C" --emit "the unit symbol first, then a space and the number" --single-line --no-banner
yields °C 76
